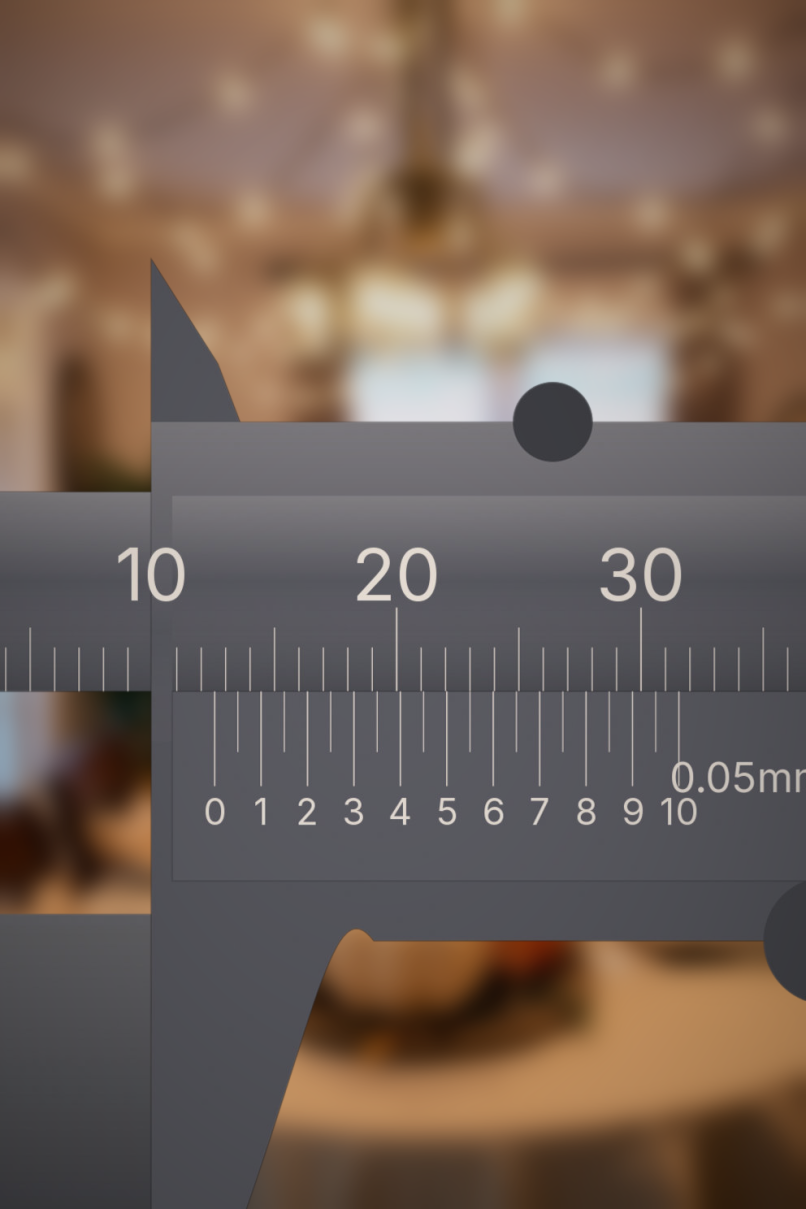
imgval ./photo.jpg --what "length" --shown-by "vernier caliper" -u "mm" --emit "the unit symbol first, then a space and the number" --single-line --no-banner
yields mm 12.55
